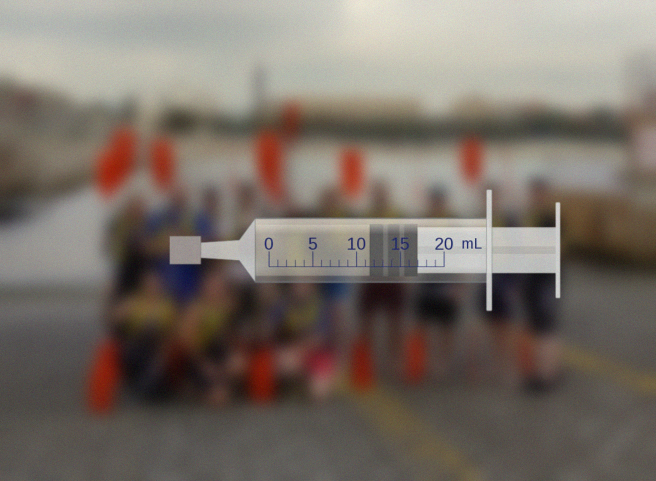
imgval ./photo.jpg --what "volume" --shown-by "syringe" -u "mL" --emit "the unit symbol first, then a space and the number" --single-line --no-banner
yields mL 11.5
